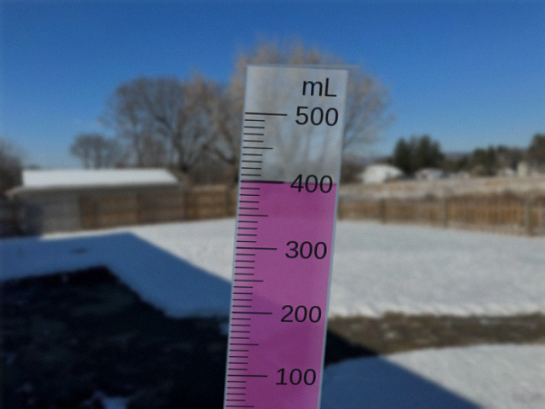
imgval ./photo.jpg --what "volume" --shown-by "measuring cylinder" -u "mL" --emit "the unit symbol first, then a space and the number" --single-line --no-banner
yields mL 400
